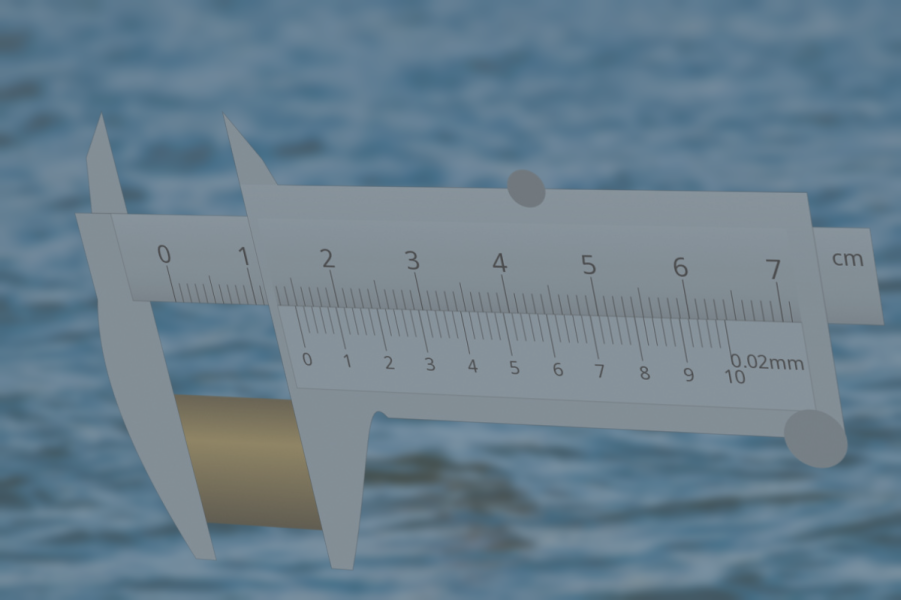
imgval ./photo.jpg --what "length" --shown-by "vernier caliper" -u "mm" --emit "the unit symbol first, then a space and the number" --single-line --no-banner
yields mm 14.8
